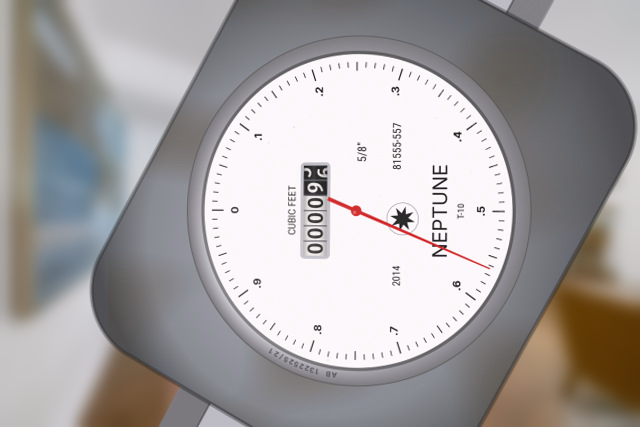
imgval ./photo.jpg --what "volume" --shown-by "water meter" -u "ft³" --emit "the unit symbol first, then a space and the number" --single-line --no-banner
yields ft³ 95.56
